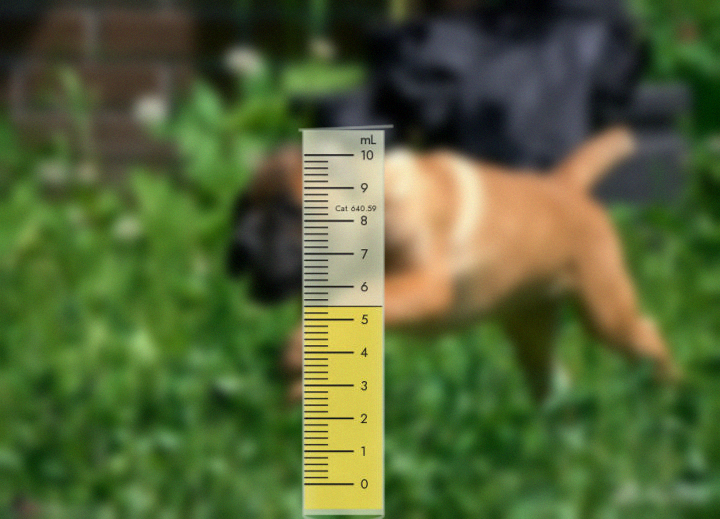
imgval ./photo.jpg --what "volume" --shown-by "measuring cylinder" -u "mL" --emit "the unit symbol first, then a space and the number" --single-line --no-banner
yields mL 5.4
